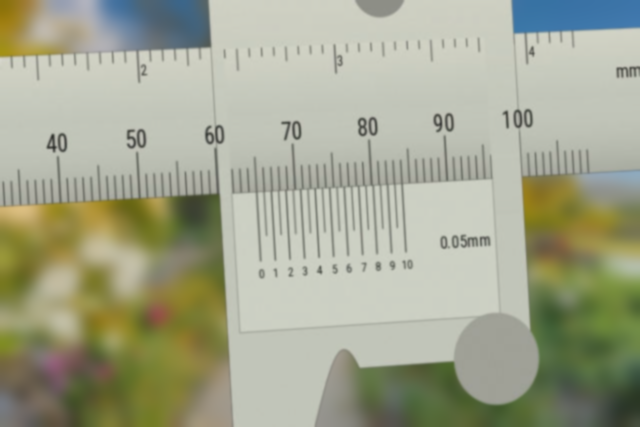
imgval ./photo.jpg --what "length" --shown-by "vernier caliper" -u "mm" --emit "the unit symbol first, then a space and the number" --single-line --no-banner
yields mm 65.0
